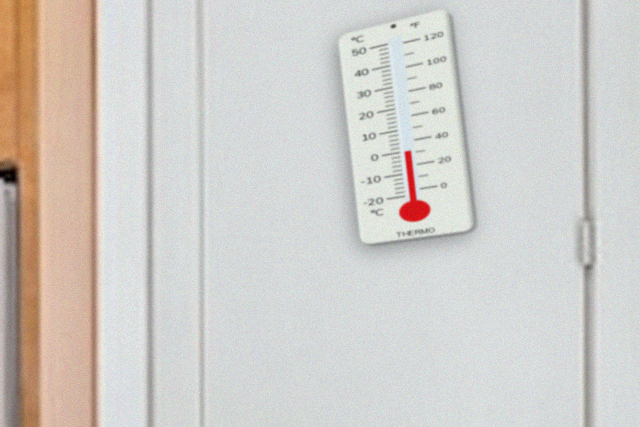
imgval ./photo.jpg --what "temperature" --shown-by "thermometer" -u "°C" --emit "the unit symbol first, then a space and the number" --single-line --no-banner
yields °C 0
